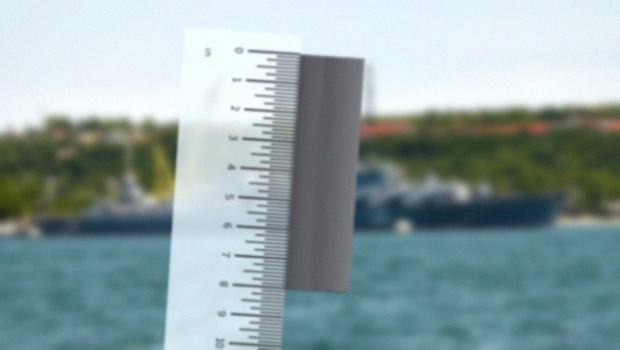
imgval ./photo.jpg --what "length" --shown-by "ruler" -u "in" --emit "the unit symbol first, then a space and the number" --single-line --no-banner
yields in 8
